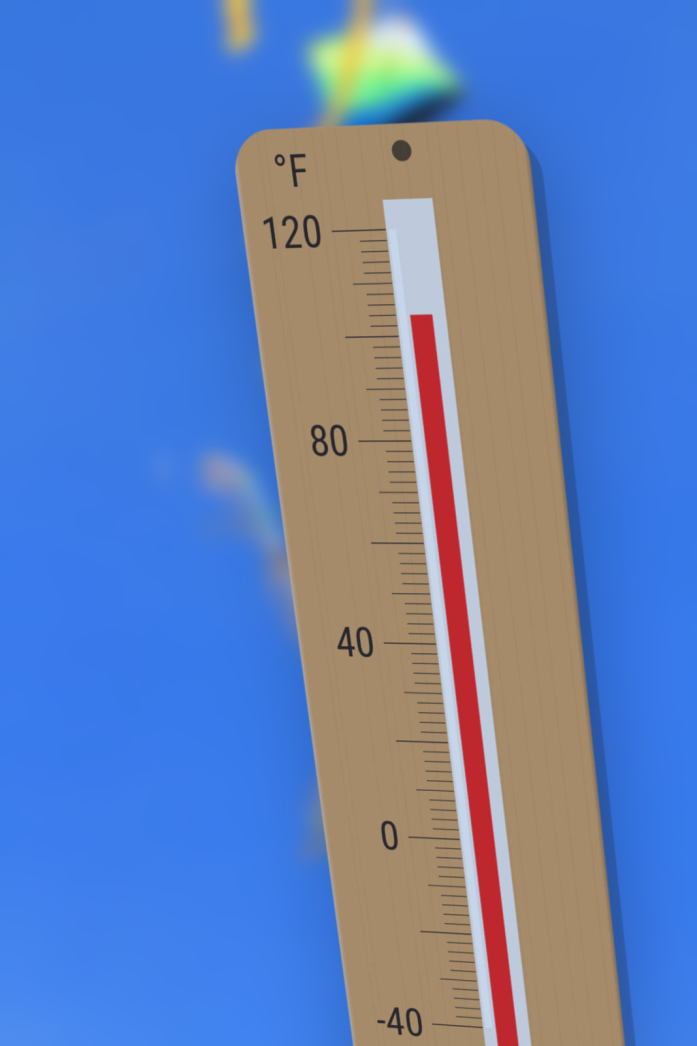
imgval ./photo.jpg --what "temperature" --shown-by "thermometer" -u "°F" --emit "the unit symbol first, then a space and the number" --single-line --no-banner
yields °F 104
